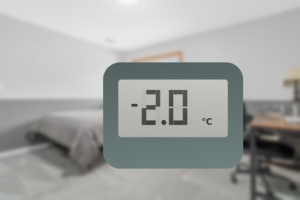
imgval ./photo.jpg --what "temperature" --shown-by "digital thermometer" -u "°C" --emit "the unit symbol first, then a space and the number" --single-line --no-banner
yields °C -2.0
